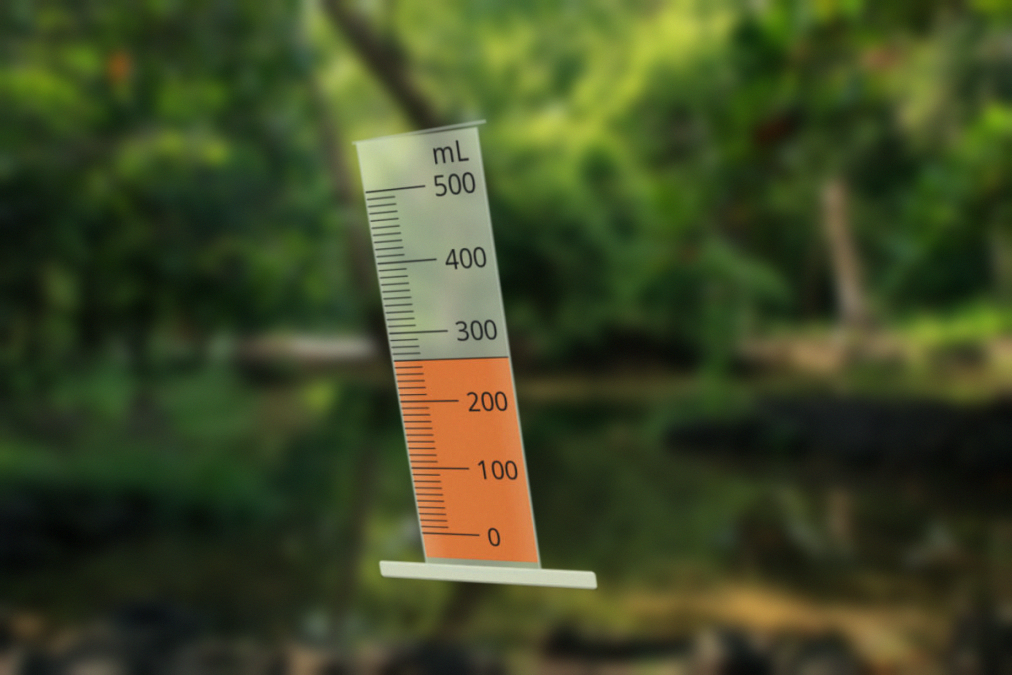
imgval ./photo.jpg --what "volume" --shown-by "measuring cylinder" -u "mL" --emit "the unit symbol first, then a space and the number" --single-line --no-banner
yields mL 260
